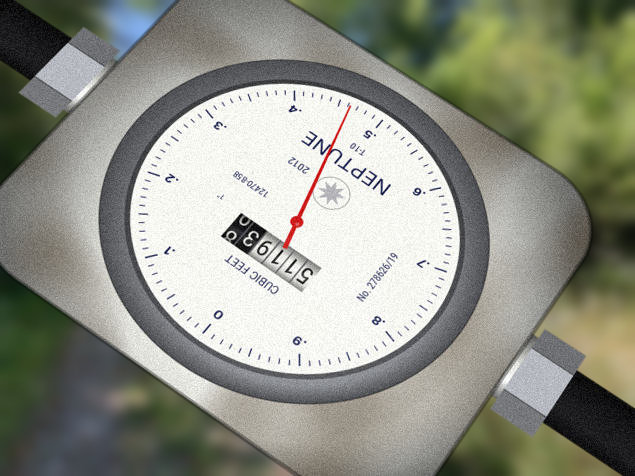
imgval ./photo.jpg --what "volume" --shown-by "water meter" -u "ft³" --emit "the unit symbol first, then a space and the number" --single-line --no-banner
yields ft³ 511938.46
